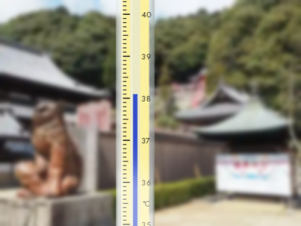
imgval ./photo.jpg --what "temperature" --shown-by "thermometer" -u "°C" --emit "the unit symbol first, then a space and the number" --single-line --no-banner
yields °C 38.1
